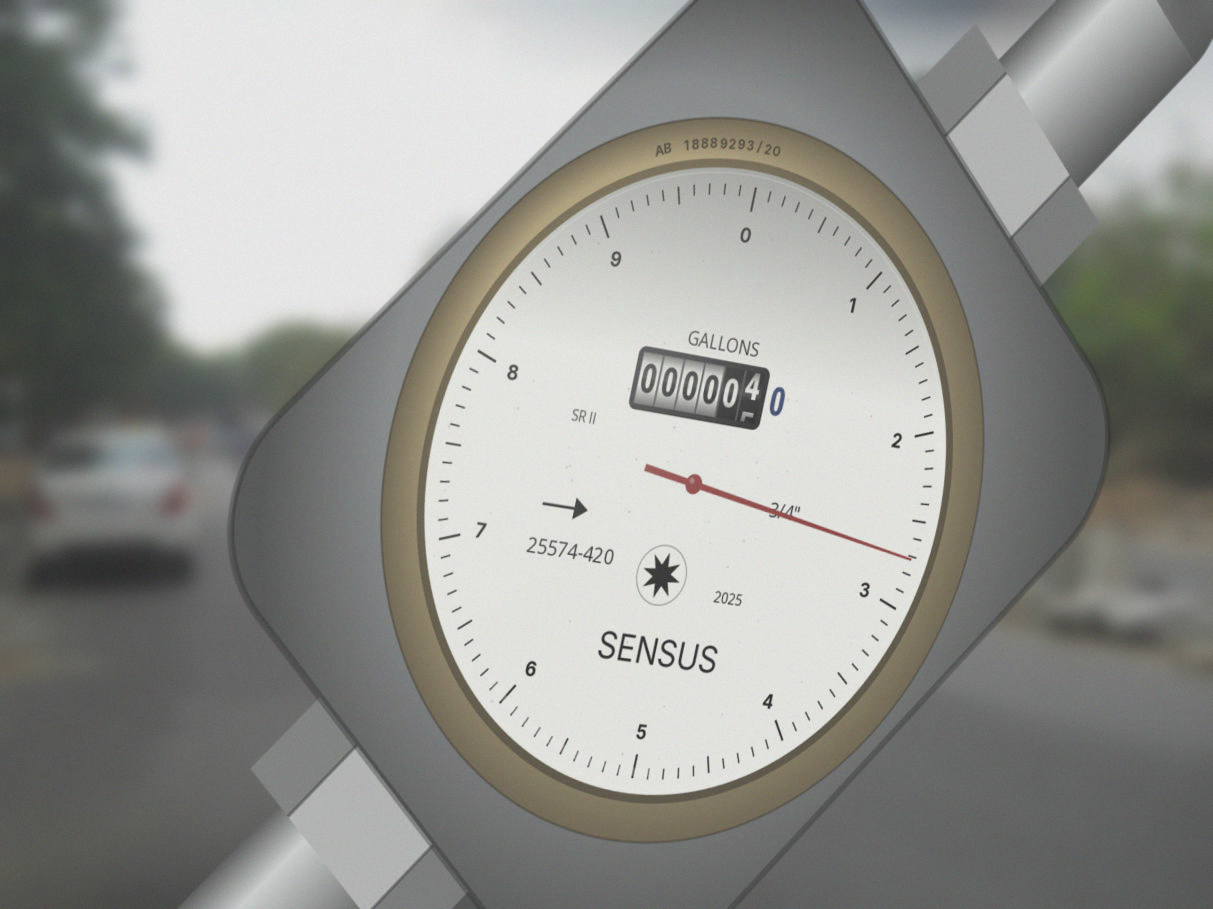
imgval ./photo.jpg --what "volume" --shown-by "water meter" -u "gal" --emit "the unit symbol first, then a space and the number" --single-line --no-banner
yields gal 42.7
